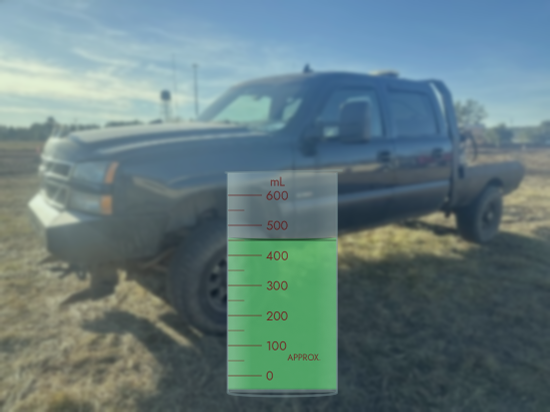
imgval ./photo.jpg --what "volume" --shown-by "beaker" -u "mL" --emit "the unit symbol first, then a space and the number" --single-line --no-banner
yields mL 450
